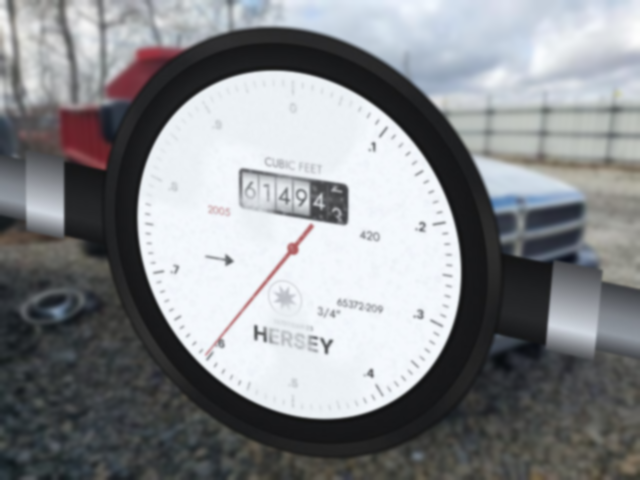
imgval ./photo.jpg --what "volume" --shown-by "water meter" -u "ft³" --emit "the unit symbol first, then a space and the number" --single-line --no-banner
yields ft³ 614942.60
